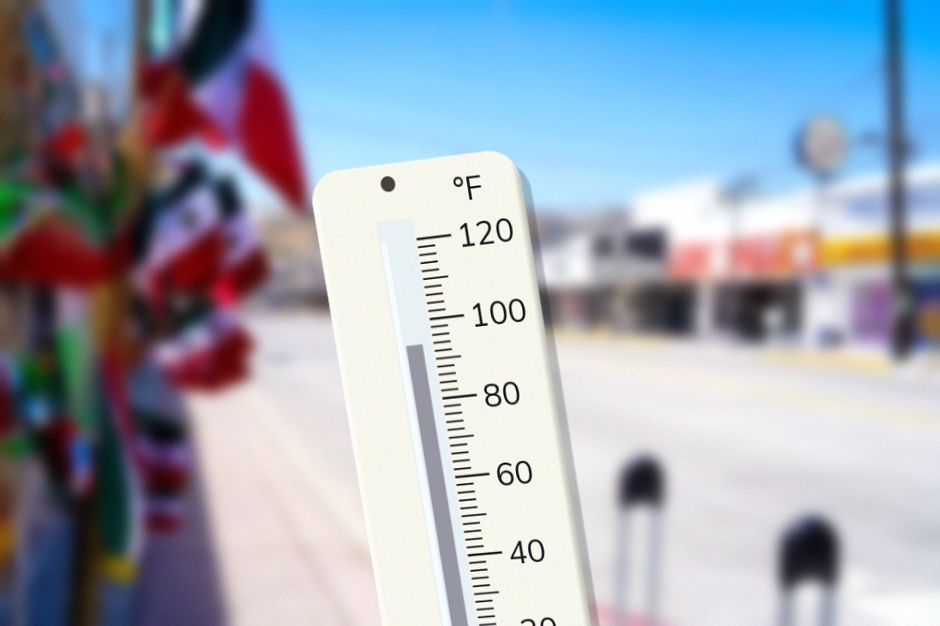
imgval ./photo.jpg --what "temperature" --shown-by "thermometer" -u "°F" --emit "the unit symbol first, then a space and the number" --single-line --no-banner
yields °F 94
